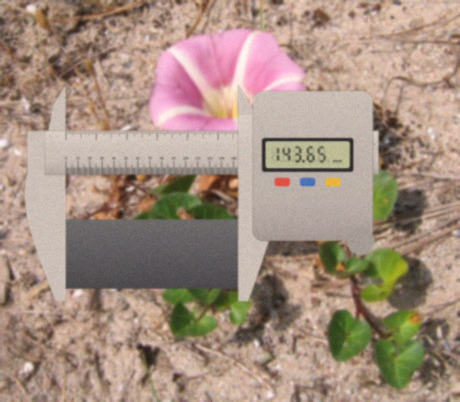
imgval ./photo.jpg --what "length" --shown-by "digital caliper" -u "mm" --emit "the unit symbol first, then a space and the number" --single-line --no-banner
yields mm 143.65
